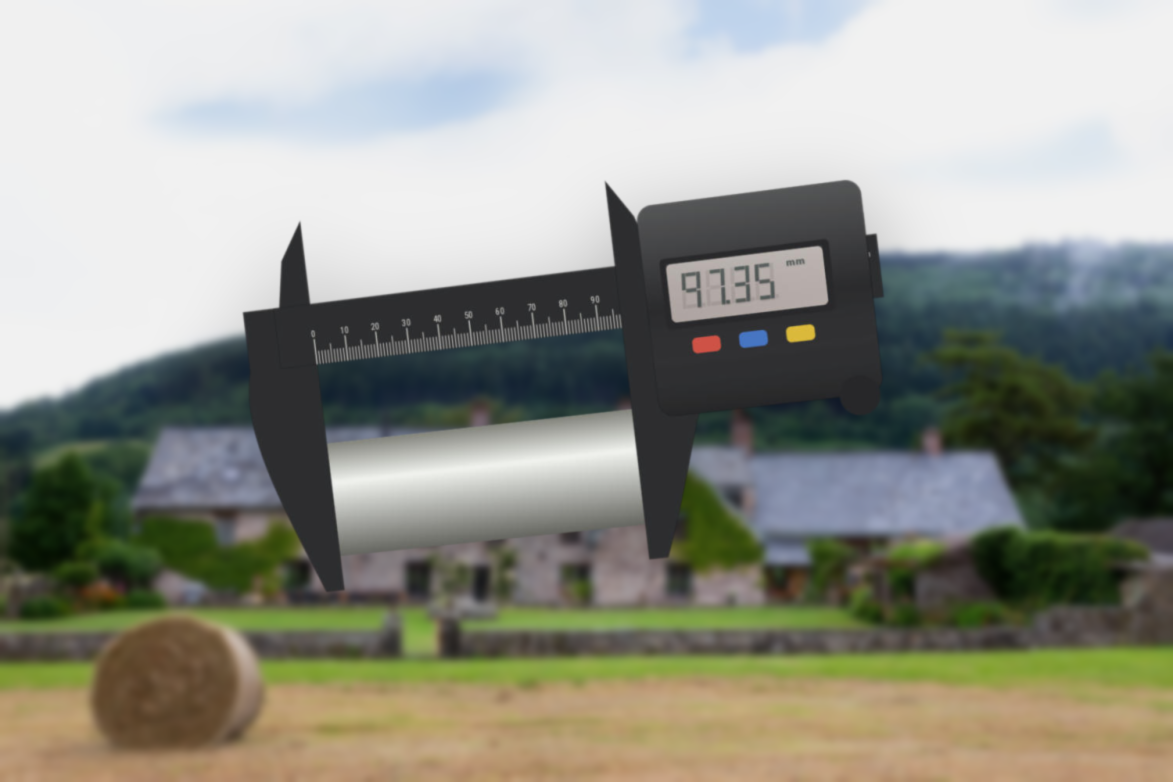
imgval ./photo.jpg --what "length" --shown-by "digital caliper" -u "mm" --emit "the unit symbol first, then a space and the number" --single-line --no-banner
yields mm 97.35
